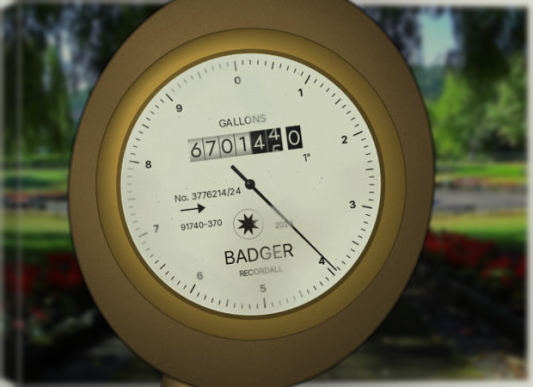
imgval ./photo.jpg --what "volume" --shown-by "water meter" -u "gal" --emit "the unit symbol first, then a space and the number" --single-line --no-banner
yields gal 6701443.9
